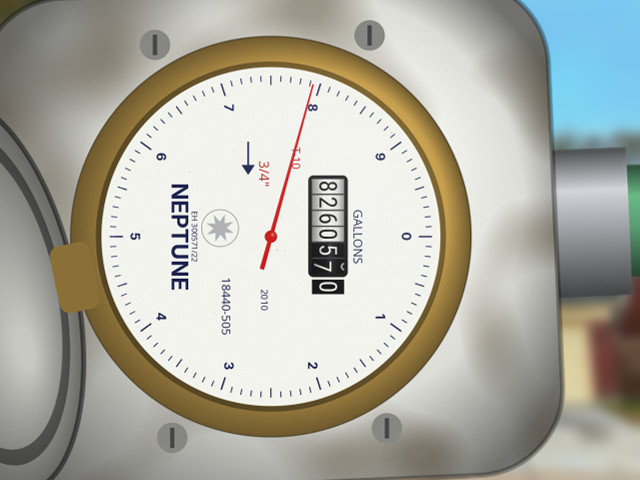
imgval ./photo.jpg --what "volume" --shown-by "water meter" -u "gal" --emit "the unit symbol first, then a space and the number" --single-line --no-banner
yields gal 8260567.9
